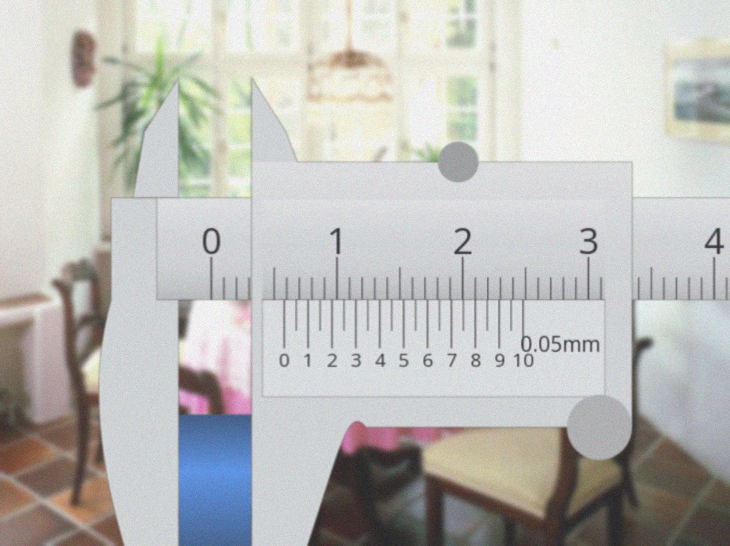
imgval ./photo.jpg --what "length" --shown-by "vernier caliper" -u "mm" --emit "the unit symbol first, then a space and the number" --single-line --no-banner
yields mm 5.8
